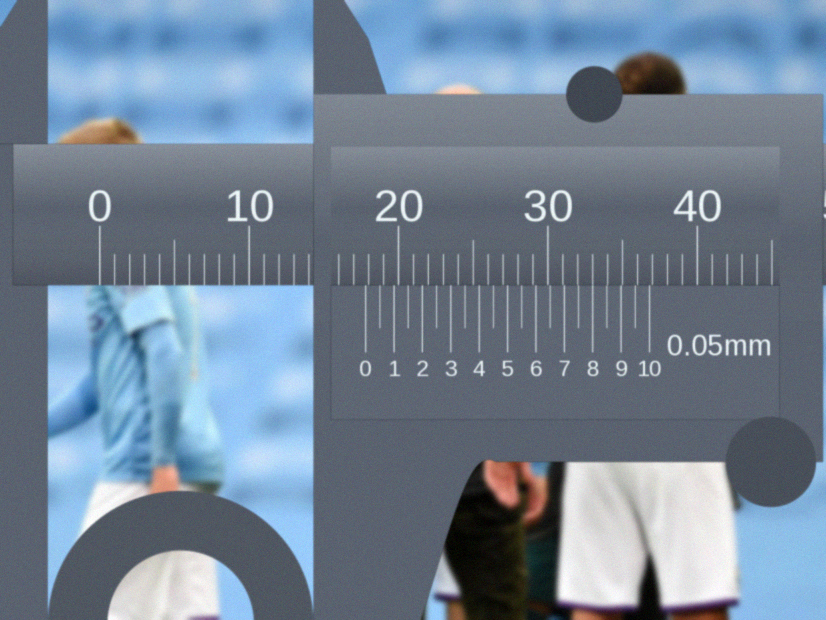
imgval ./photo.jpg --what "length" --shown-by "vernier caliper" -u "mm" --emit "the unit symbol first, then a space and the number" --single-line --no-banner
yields mm 17.8
